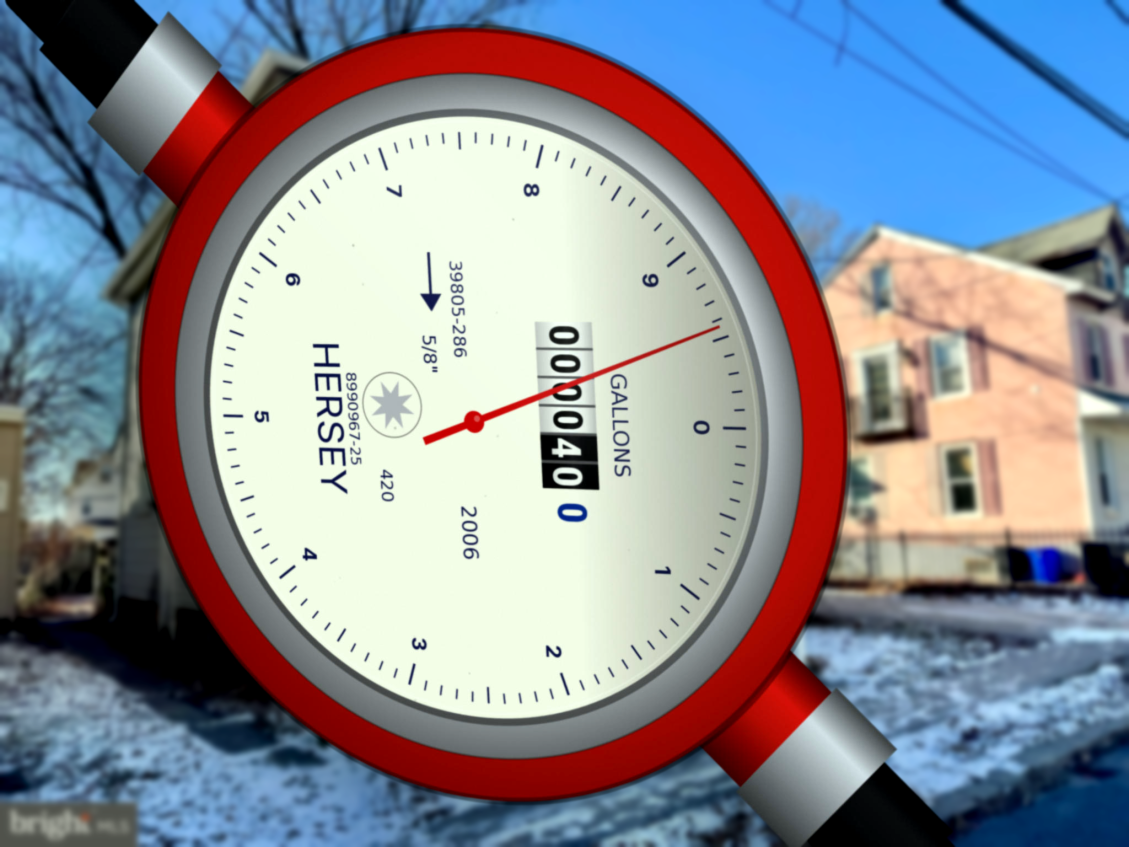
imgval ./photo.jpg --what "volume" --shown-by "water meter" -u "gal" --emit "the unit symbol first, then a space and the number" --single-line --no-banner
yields gal 399.4
